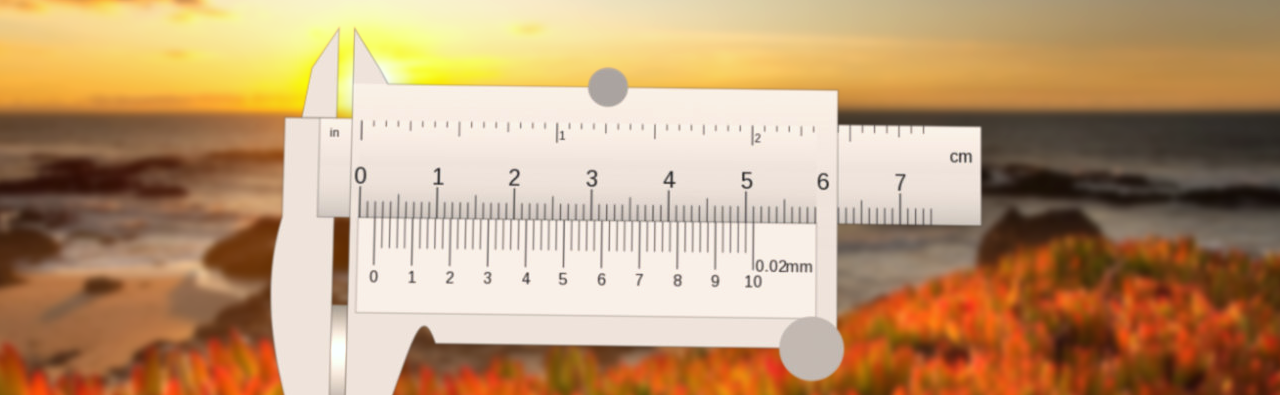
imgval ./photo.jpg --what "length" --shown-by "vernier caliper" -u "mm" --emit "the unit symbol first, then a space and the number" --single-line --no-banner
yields mm 2.0
